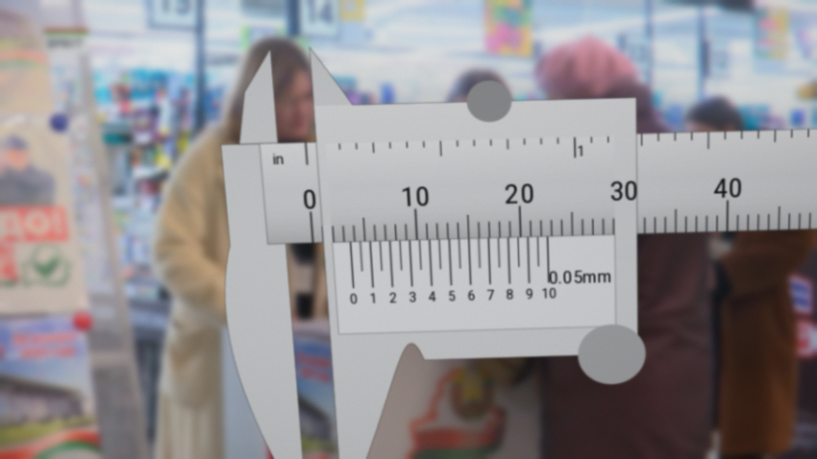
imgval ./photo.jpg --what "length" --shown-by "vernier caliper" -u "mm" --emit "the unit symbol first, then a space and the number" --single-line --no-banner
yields mm 3.6
